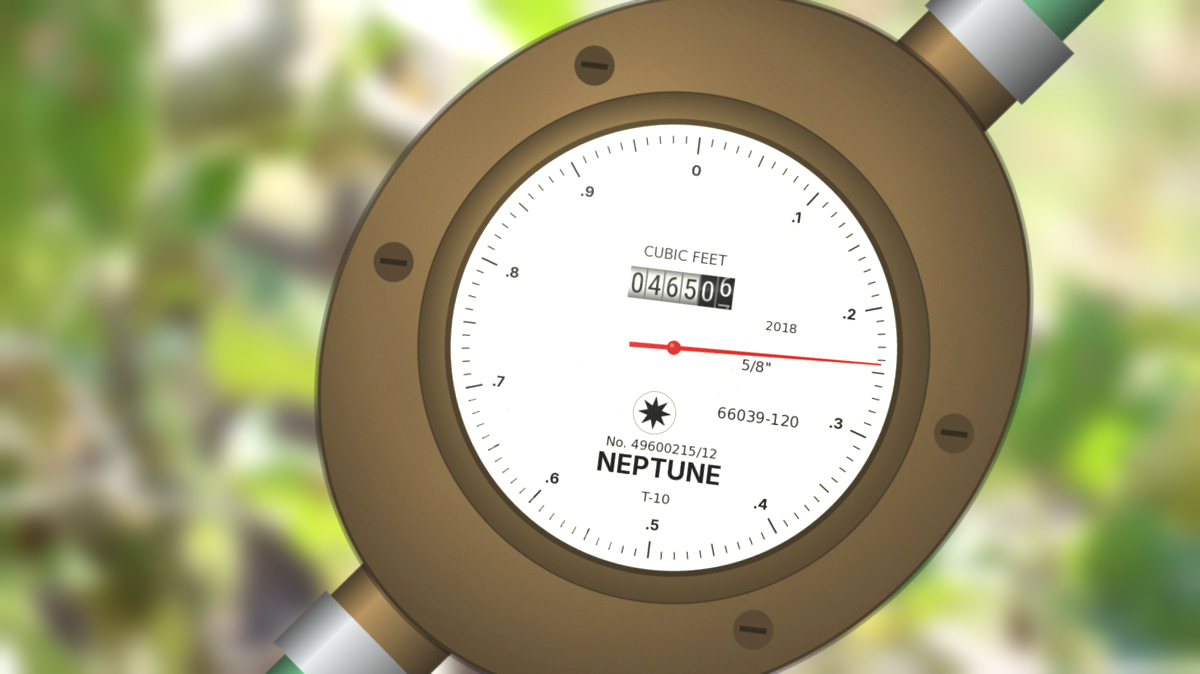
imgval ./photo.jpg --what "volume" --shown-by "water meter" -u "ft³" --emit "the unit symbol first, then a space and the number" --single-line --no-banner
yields ft³ 46506.24
